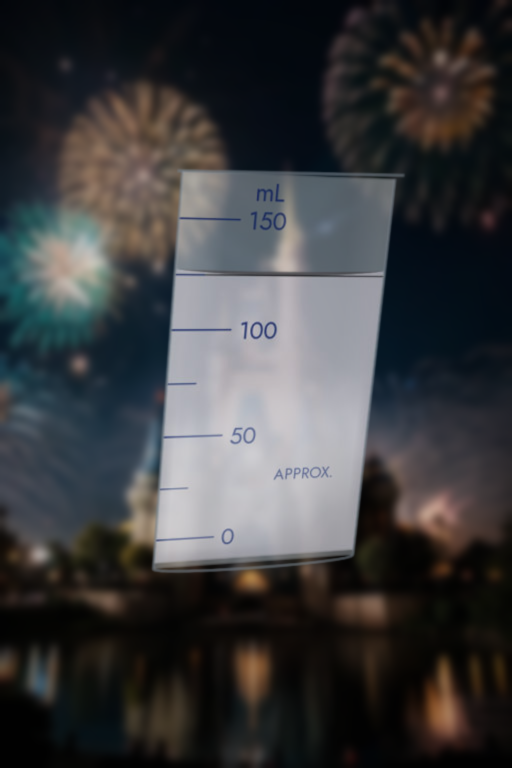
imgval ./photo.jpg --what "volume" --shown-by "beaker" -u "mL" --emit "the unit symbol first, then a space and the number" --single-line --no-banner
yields mL 125
